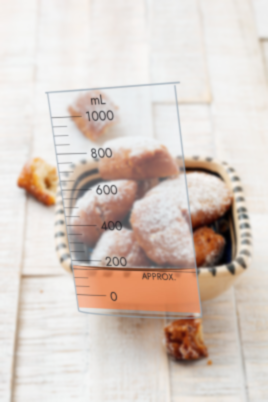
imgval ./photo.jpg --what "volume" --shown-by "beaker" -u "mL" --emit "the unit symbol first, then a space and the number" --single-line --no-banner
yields mL 150
